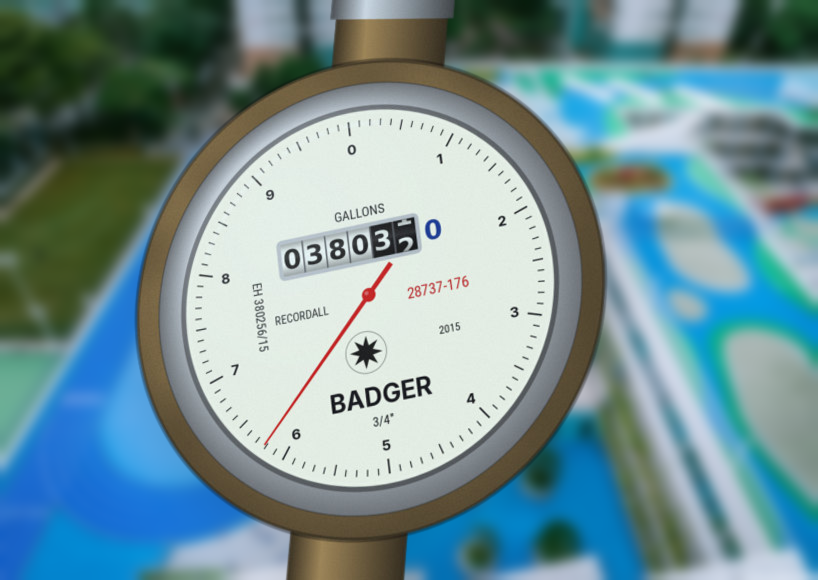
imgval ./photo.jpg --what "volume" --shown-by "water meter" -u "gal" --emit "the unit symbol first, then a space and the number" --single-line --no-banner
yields gal 380316.2
